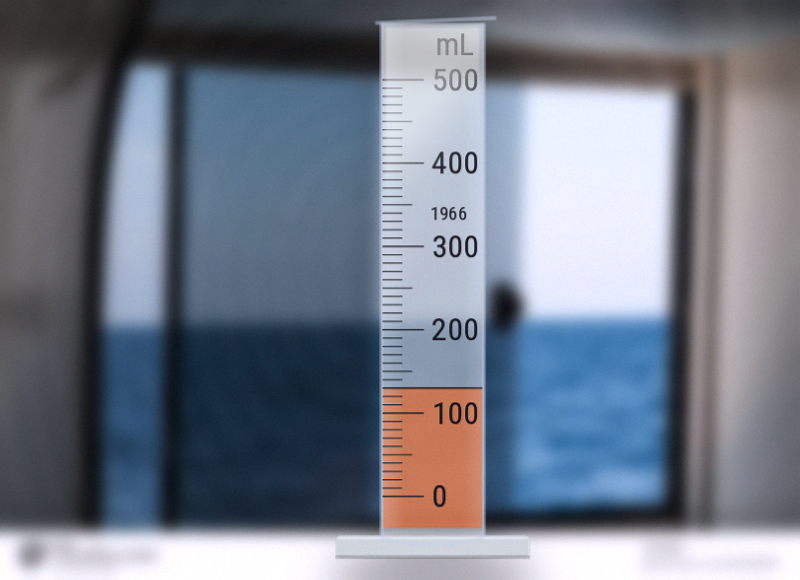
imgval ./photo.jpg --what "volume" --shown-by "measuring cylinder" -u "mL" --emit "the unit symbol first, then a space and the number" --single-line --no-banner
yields mL 130
